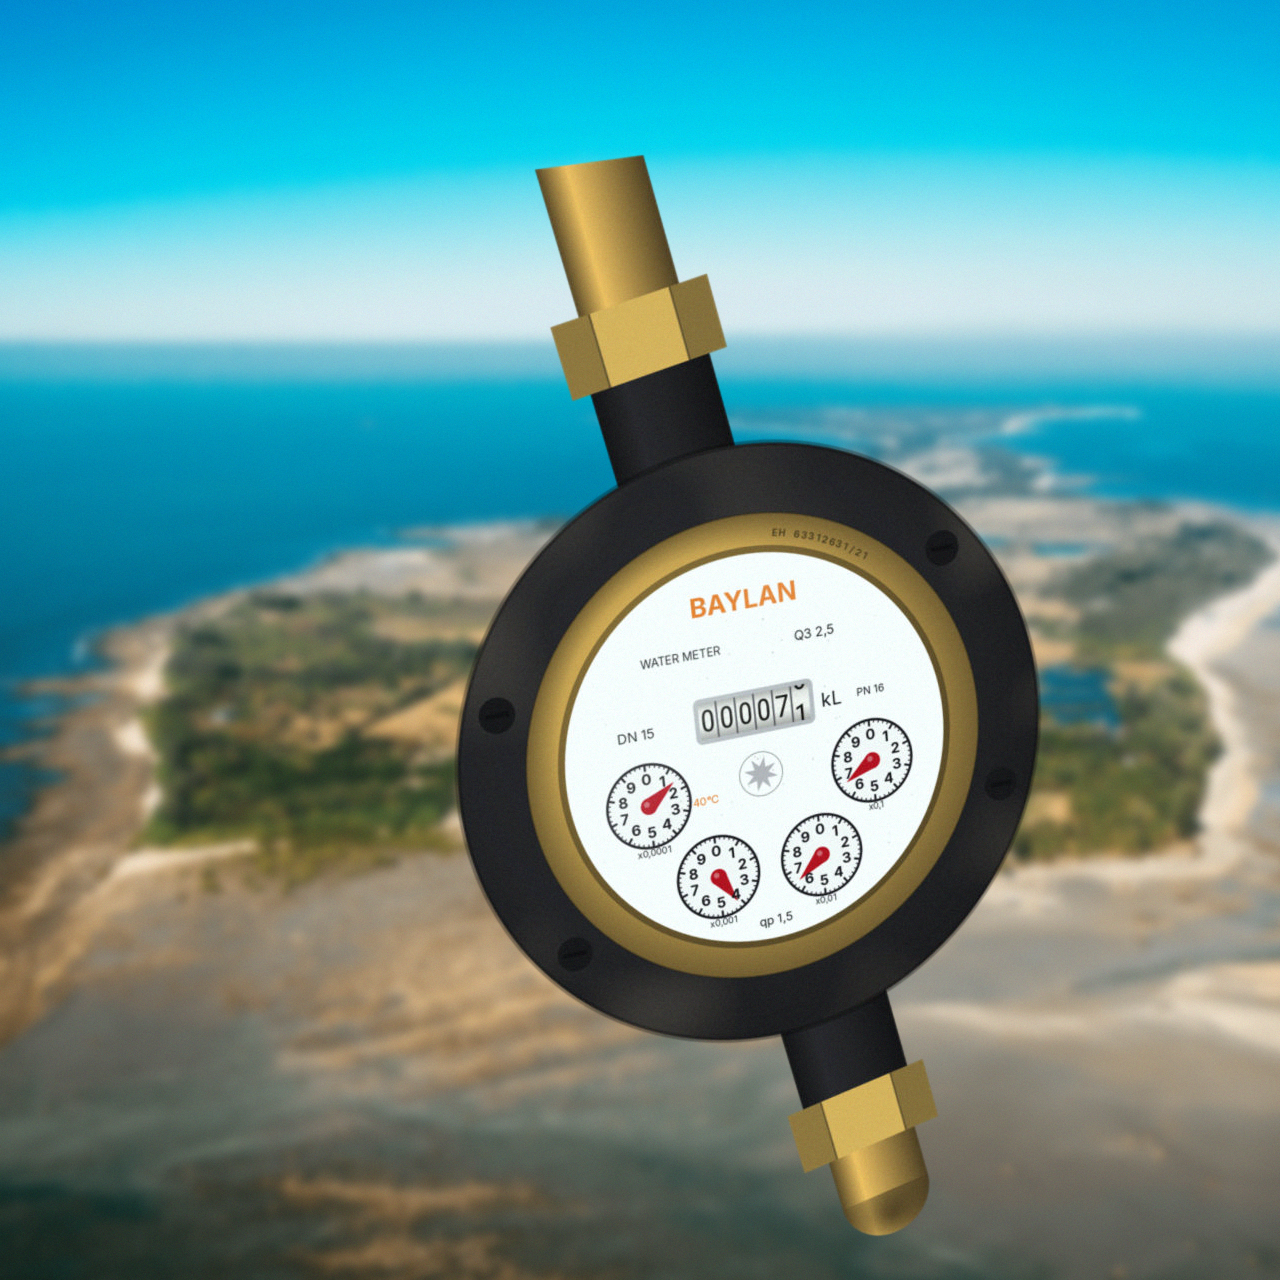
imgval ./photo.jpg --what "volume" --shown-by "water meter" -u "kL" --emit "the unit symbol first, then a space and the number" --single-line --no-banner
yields kL 70.6641
